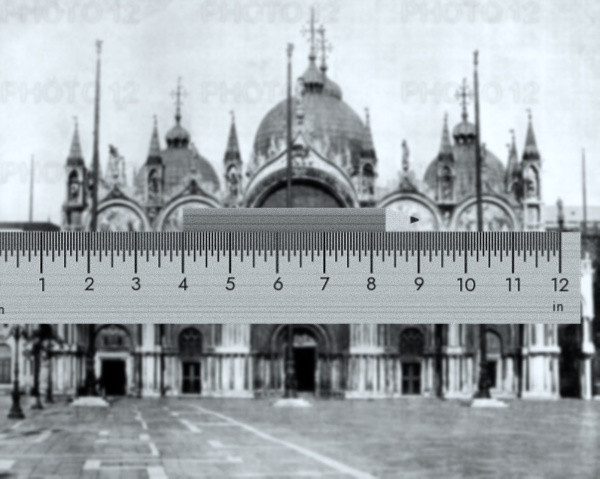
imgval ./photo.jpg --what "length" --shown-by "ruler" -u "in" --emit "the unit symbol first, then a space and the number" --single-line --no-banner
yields in 5
